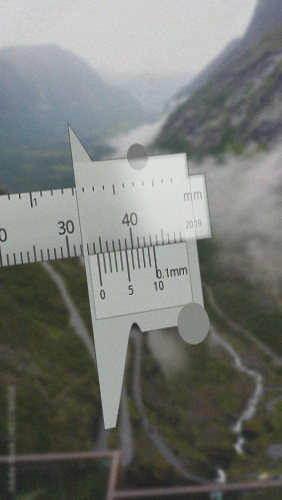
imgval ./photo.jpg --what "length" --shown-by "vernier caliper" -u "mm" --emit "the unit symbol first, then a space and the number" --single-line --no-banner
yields mm 34.4
